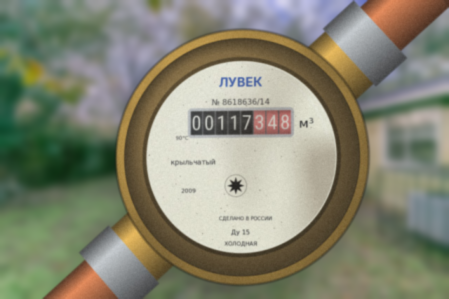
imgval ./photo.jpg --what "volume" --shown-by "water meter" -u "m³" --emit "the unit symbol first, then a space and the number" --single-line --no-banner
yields m³ 117.348
